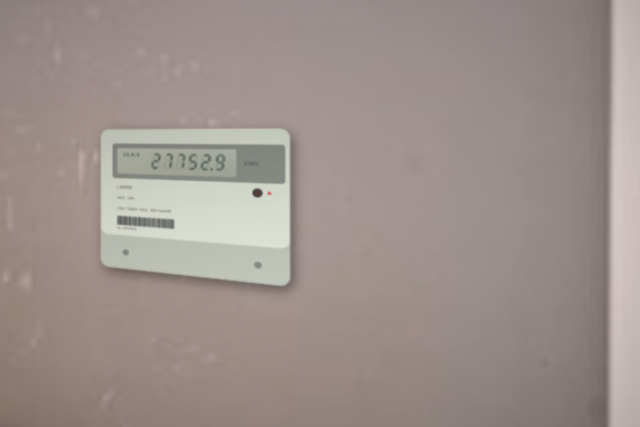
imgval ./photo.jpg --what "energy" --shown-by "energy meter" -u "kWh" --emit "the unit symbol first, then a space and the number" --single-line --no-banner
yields kWh 27752.9
